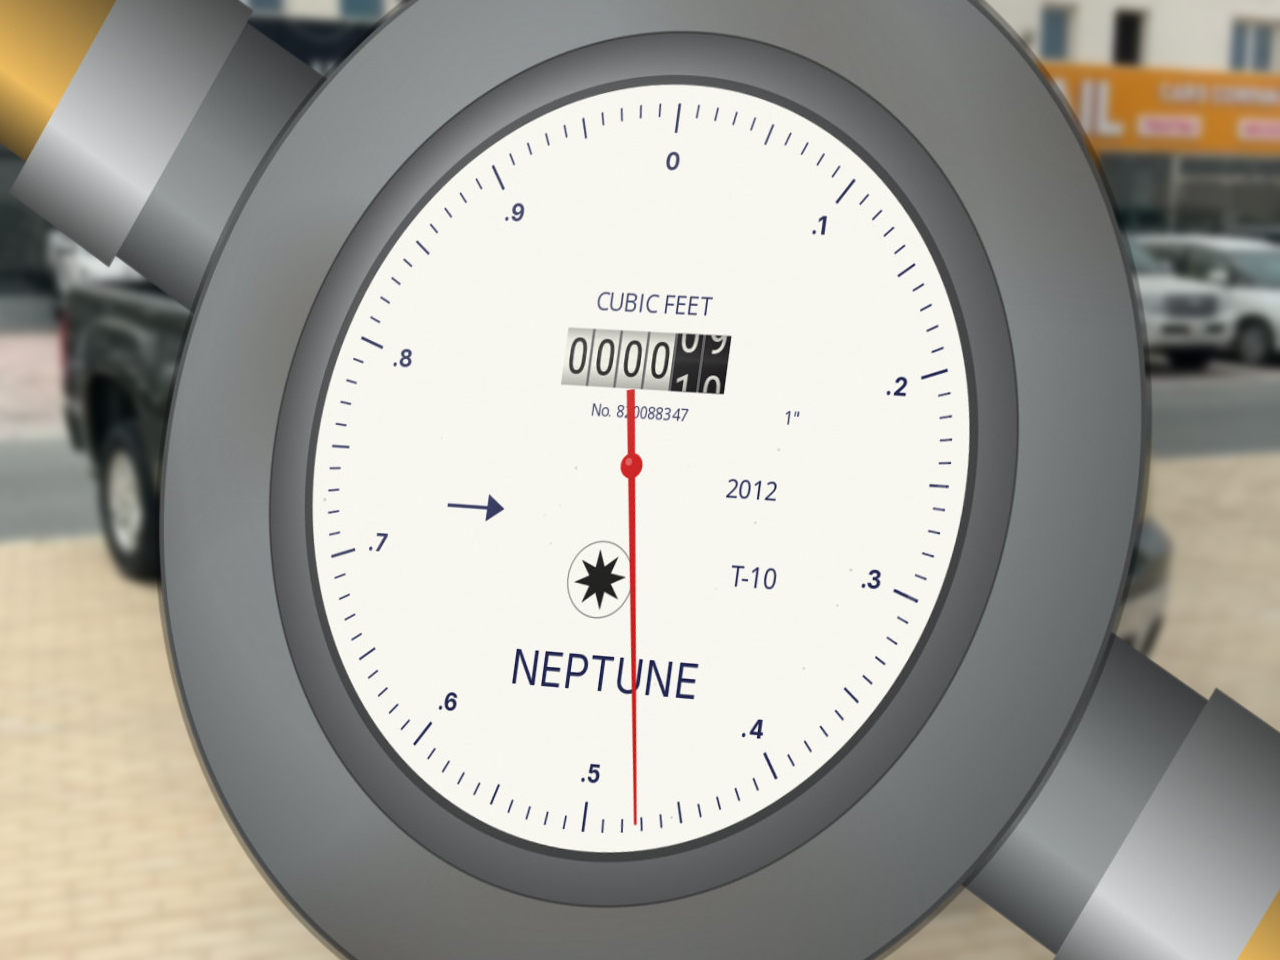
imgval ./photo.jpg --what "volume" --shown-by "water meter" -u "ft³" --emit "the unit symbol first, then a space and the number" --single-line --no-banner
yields ft³ 9.47
